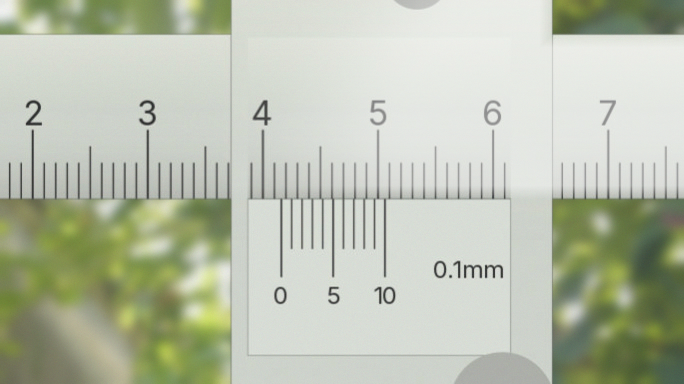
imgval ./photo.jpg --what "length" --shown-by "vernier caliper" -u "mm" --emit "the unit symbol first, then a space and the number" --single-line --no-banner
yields mm 41.6
